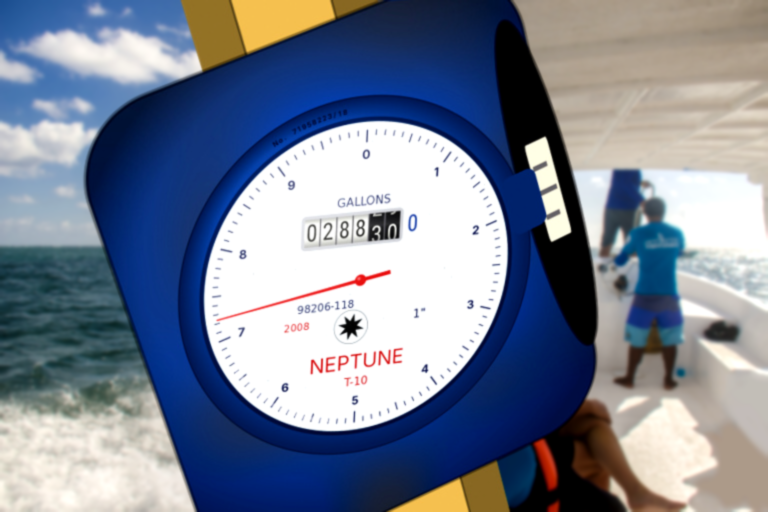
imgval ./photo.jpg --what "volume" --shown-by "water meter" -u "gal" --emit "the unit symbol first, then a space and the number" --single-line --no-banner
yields gal 288297.2
